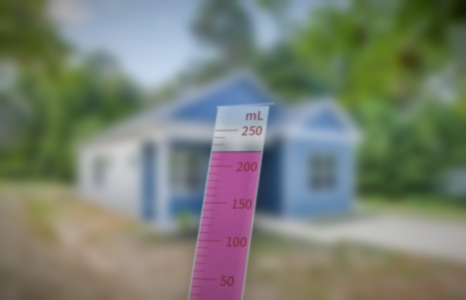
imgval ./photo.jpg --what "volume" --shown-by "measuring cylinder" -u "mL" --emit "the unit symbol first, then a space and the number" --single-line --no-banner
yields mL 220
